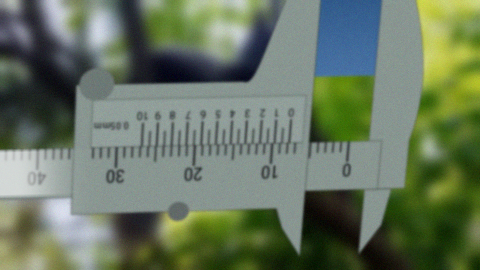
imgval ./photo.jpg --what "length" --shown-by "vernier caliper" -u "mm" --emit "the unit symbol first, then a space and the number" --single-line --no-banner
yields mm 7.8
